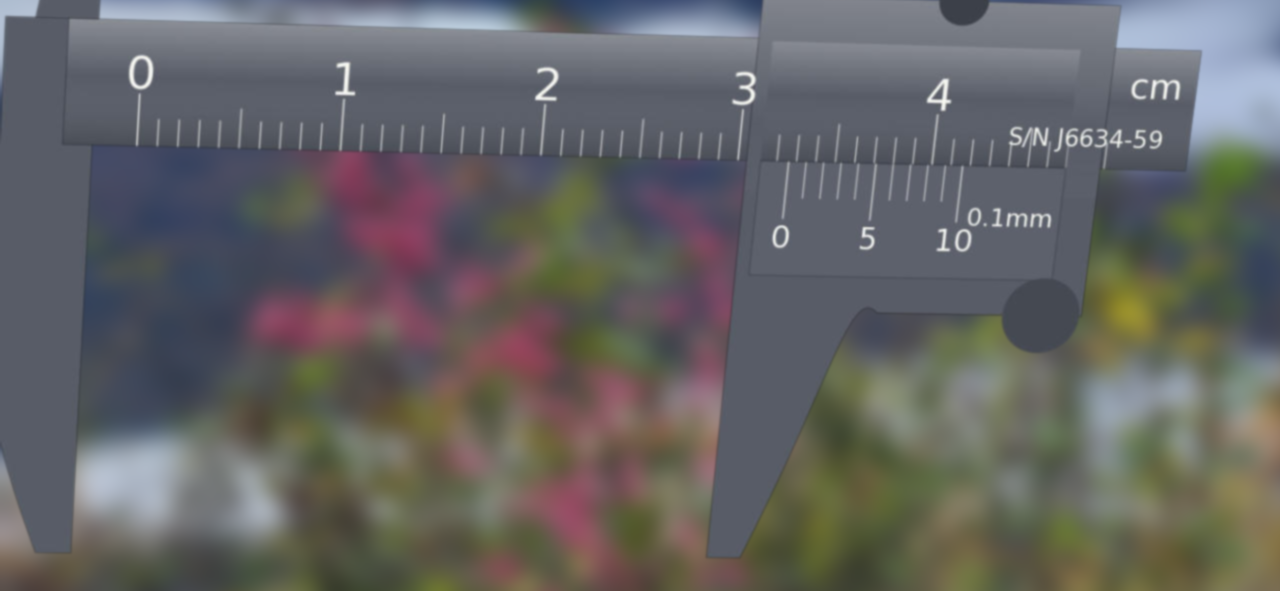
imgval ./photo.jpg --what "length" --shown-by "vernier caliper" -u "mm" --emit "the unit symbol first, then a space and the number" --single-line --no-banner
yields mm 32.6
